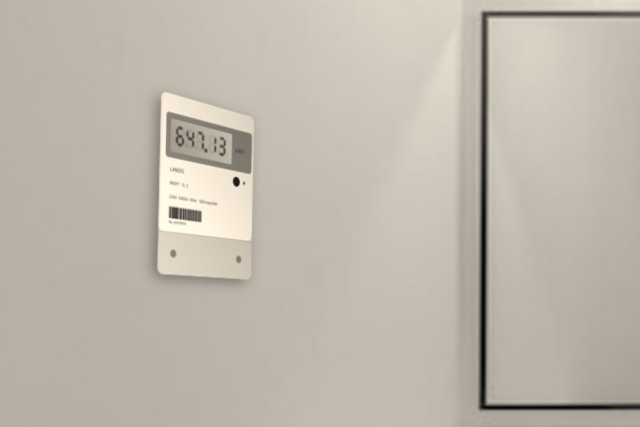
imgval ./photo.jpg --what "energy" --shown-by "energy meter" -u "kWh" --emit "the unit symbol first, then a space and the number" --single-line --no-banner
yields kWh 647.13
